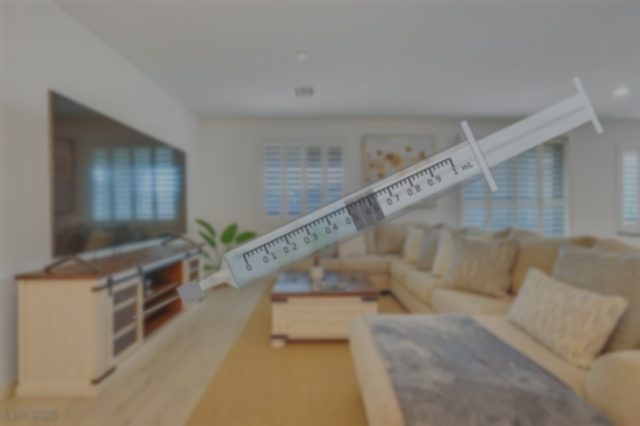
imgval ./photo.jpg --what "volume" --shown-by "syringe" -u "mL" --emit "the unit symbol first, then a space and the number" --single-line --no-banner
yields mL 0.5
